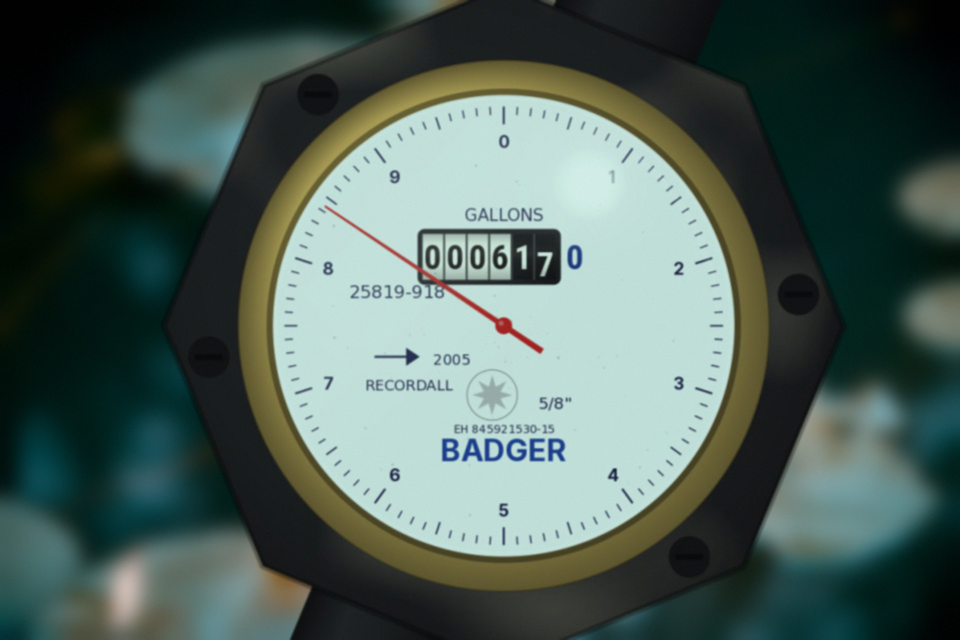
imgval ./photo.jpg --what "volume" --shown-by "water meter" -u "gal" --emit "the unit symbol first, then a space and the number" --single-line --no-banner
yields gal 6168.4
